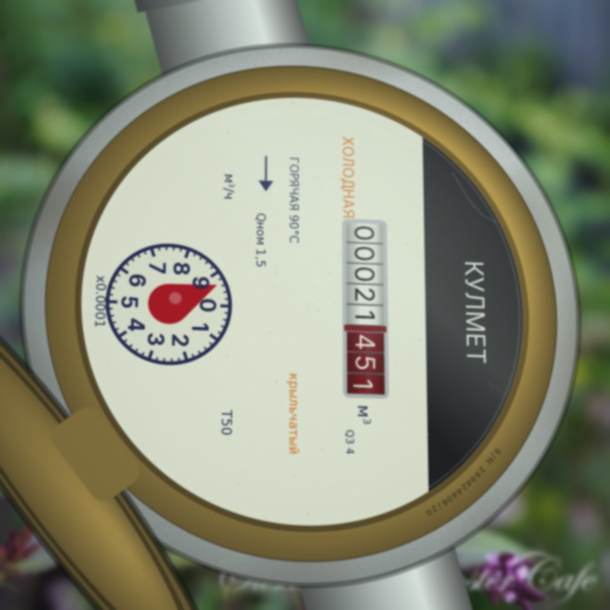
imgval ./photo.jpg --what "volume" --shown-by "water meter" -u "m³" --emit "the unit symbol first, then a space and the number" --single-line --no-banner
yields m³ 21.4509
